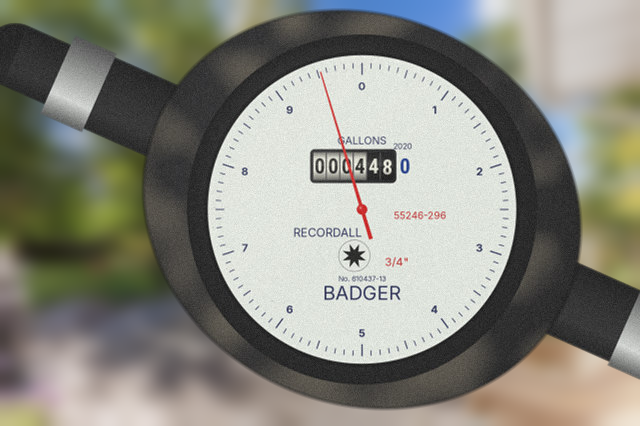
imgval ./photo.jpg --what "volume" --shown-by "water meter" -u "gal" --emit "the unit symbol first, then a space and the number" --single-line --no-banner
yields gal 4479.5
